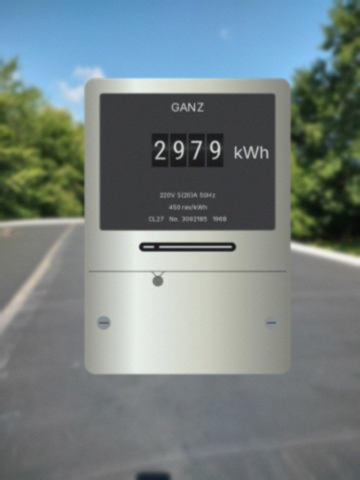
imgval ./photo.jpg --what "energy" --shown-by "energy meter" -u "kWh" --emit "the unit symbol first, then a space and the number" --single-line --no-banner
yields kWh 2979
